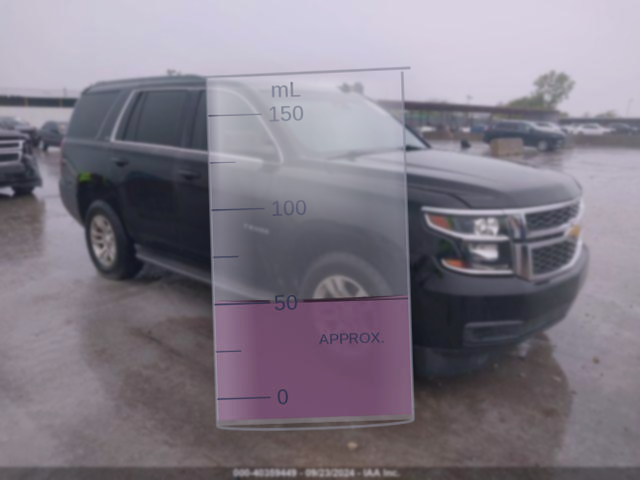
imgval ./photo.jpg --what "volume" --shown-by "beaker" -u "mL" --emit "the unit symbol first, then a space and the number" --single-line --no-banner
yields mL 50
